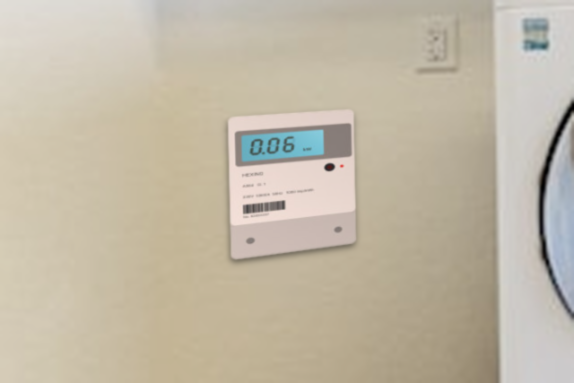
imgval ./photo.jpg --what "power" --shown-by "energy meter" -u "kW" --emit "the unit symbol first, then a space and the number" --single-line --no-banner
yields kW 0.06
